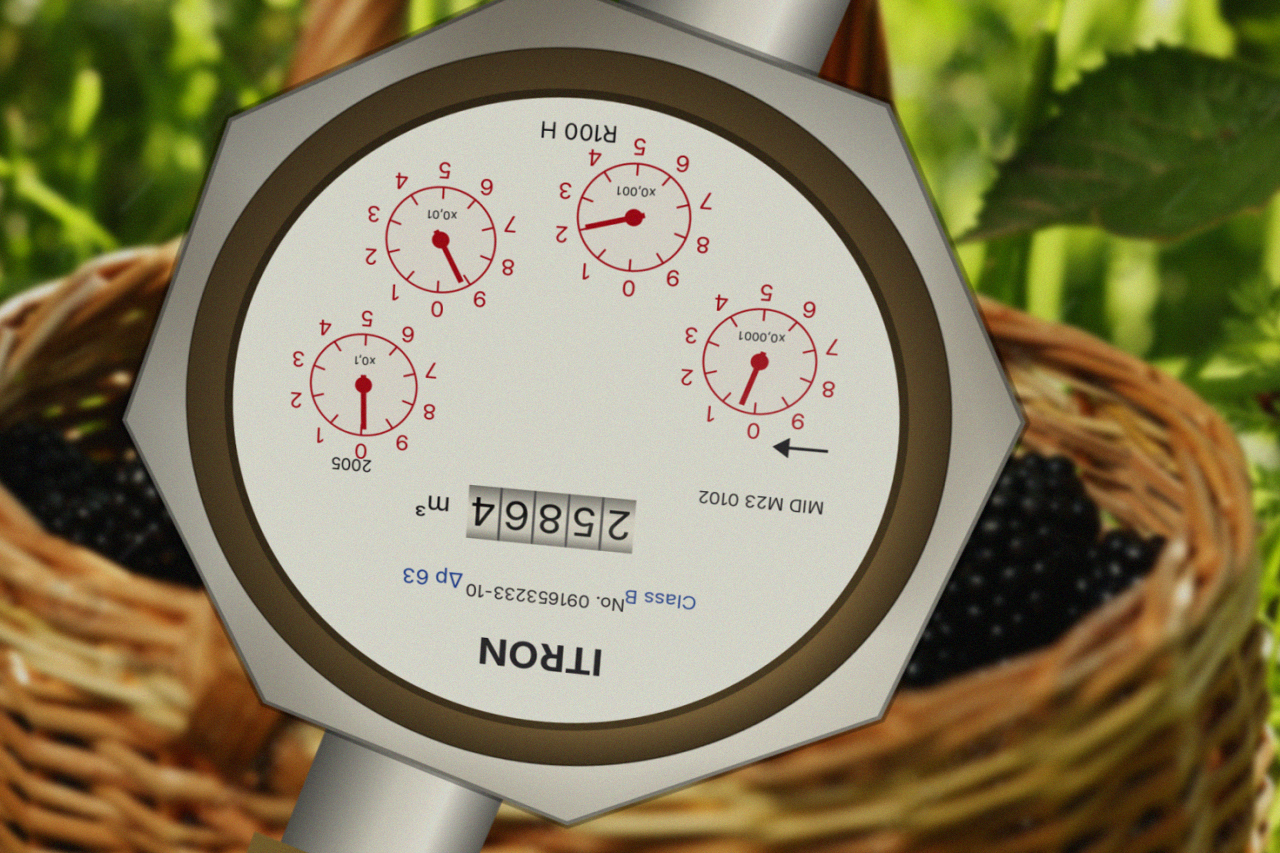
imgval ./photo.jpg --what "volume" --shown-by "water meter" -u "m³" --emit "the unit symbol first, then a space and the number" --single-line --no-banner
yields m³ 25863.9920
